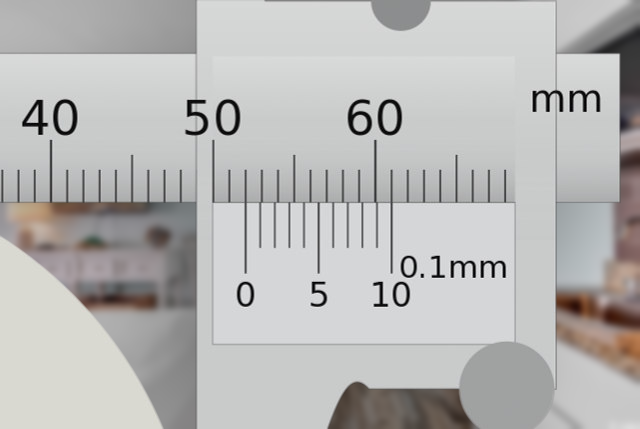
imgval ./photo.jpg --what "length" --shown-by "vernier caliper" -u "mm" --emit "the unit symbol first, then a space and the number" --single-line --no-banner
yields mm 52.0
